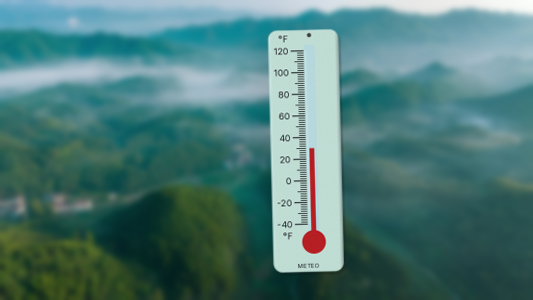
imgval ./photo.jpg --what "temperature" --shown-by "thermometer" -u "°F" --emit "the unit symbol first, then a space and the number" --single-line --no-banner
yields °F 30
